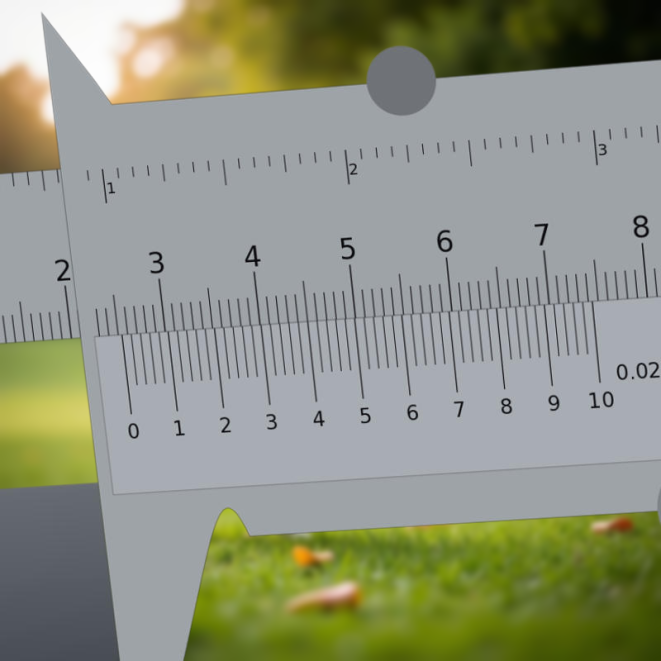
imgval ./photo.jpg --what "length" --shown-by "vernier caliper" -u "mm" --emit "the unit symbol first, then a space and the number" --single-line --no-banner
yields mm 25.4
